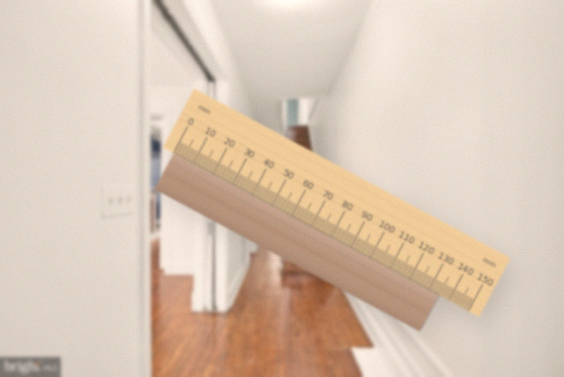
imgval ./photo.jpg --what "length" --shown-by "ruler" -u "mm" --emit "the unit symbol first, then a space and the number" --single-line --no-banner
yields mm 135
